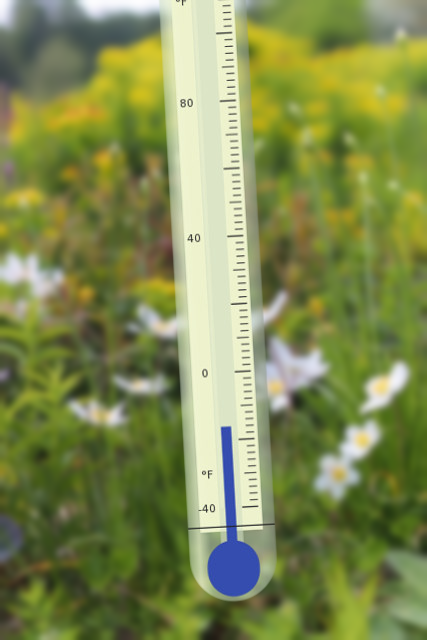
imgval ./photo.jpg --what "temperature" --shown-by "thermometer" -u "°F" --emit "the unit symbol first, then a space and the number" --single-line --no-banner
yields °F -16
